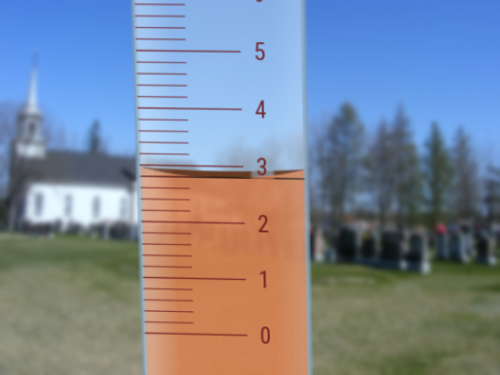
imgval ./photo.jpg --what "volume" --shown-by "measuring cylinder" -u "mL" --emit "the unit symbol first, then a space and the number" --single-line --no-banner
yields mL 2.8
